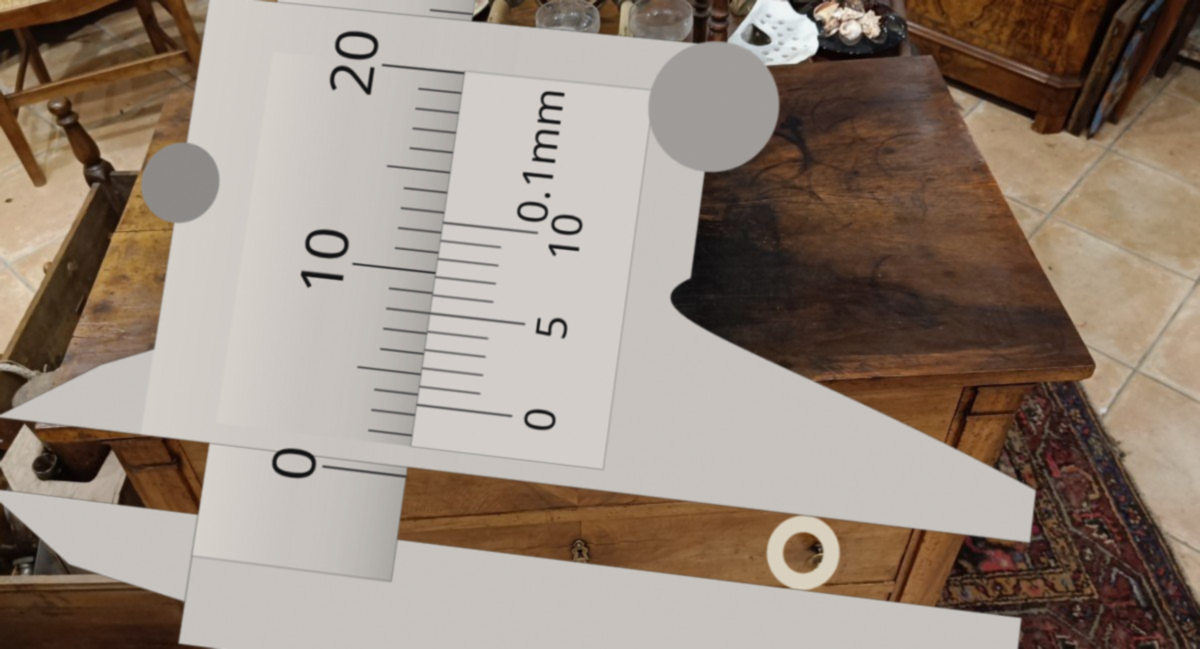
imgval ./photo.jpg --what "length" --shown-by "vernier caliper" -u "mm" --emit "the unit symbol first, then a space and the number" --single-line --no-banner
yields mm 3.5
